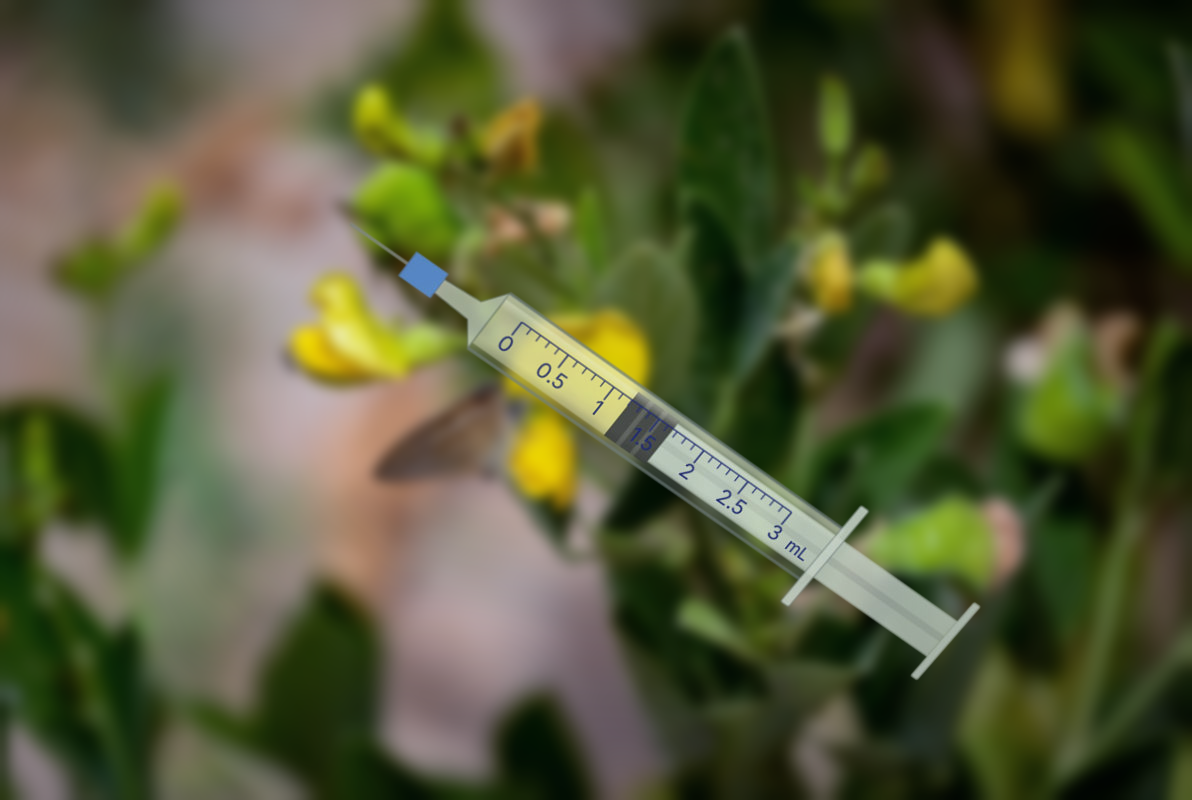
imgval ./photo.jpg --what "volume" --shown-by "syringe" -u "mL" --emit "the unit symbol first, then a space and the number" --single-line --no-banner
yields mL 1.2
